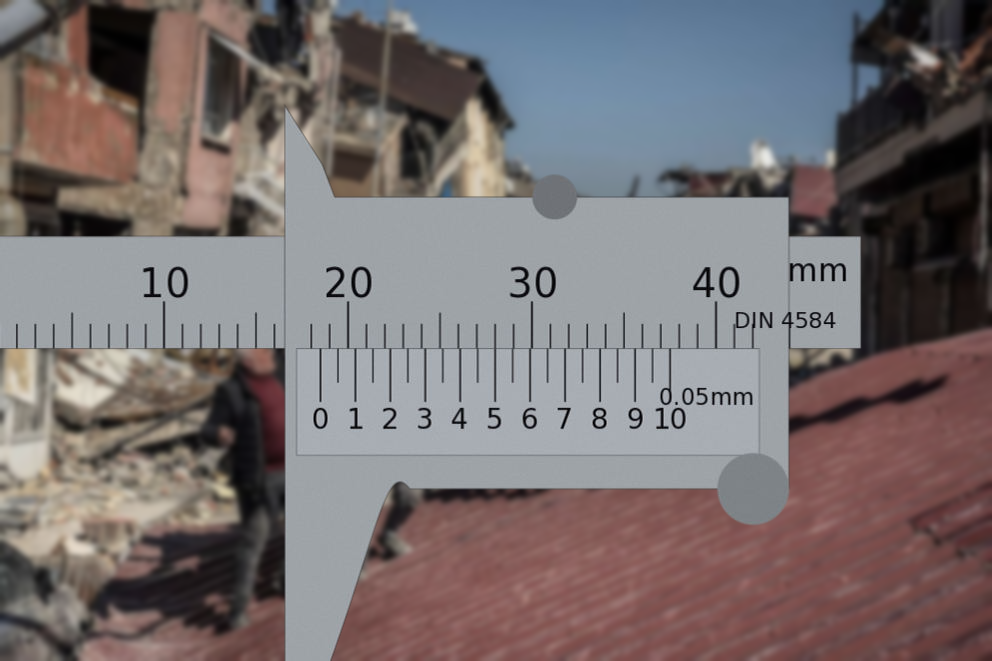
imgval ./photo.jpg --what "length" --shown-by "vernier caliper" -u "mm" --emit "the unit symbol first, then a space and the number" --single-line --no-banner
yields mm 18.5
